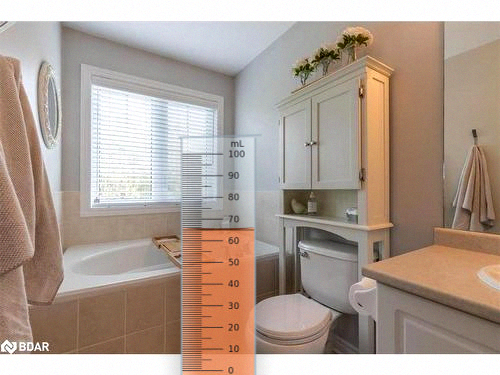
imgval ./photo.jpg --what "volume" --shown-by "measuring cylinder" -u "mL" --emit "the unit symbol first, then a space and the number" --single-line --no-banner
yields mL 65
